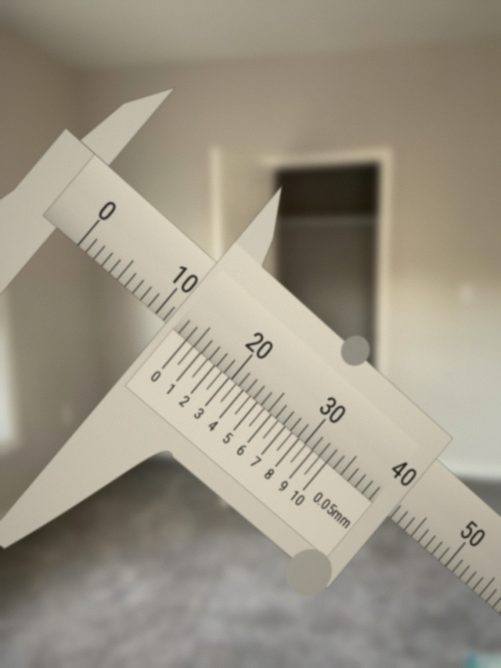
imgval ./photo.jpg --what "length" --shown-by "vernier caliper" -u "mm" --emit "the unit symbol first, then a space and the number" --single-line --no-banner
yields mm 14.0
